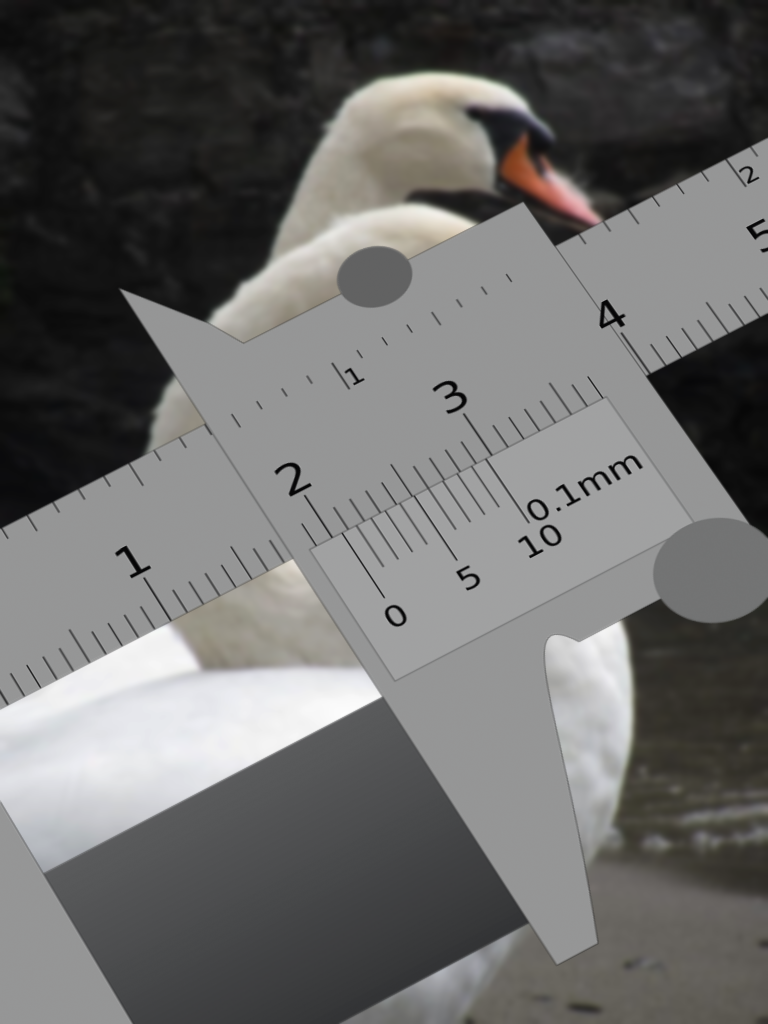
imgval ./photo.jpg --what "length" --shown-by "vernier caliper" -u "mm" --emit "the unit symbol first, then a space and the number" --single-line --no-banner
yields mm 20.6
